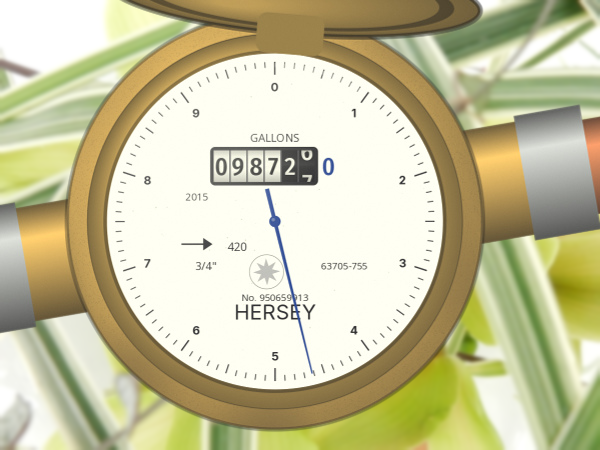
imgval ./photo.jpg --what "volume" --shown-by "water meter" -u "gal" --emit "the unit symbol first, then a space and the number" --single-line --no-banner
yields gal 987264.6
